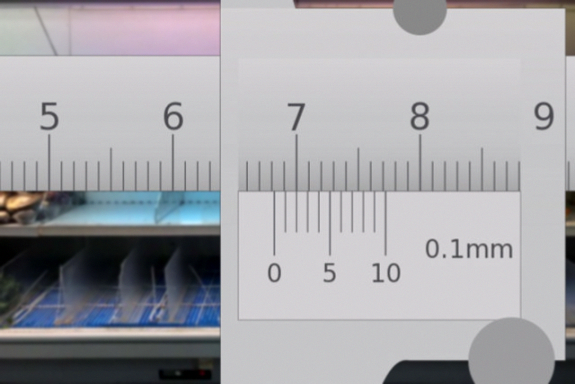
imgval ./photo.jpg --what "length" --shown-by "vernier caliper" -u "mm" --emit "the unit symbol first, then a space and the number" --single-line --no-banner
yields mm 68.2
